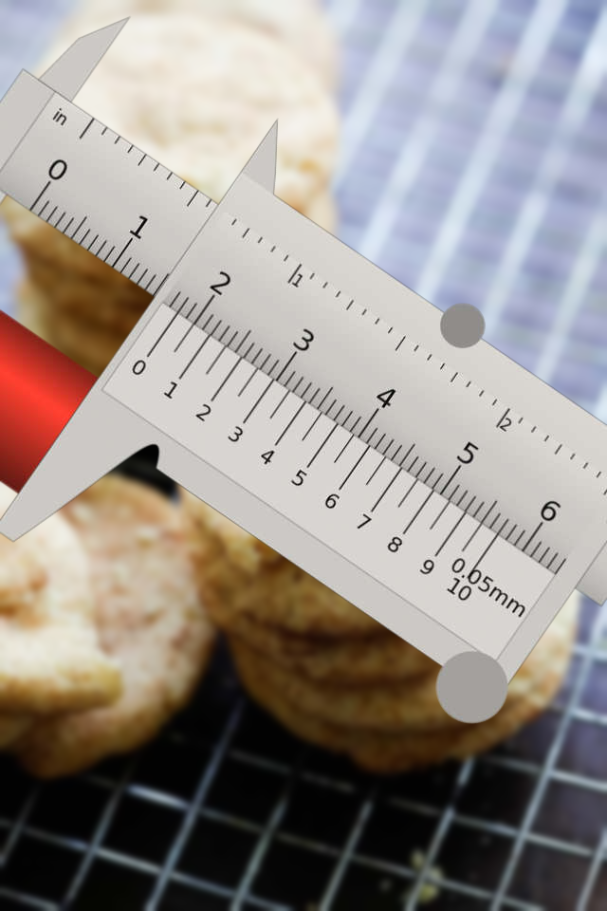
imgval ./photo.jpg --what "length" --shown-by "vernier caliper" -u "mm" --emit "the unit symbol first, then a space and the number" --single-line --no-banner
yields mm 18.0
